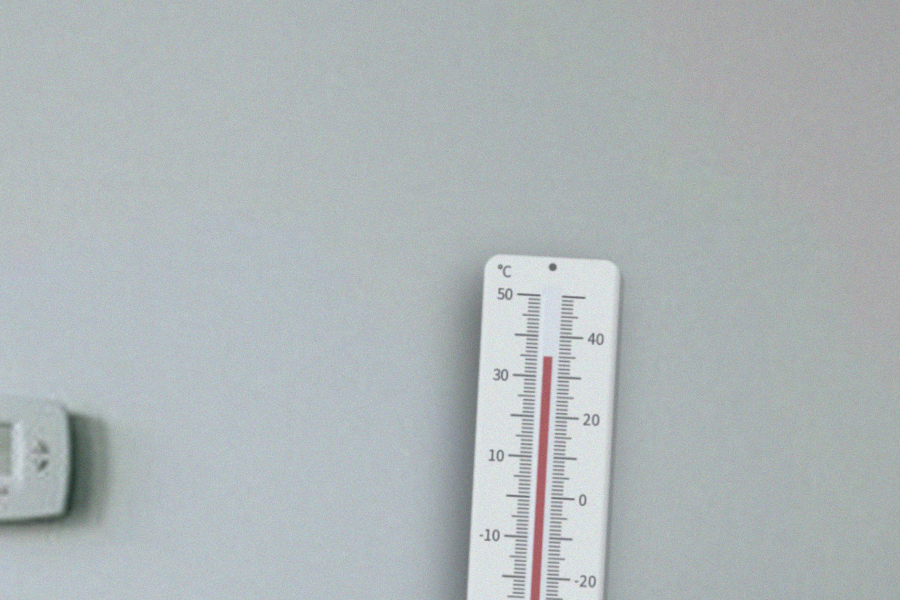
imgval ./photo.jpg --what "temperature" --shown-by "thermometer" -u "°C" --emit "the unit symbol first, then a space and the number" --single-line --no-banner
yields °C 35
